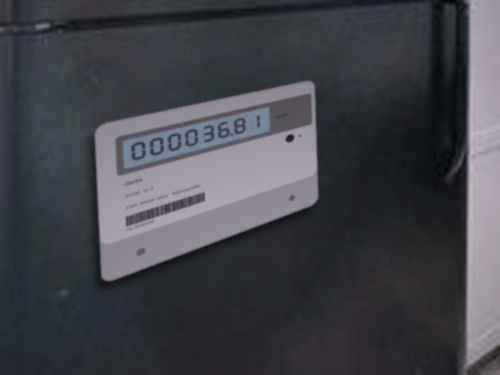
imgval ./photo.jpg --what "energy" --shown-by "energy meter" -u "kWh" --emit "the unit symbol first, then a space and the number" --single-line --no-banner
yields kWh 36.81
